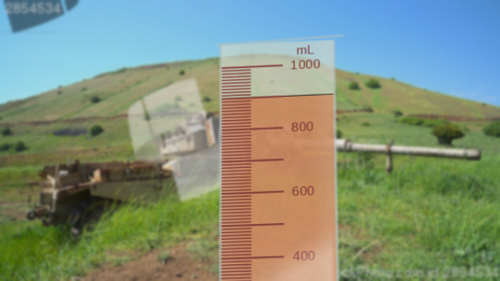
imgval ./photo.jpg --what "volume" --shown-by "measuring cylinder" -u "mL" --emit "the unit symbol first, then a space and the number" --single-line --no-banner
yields mL 900
